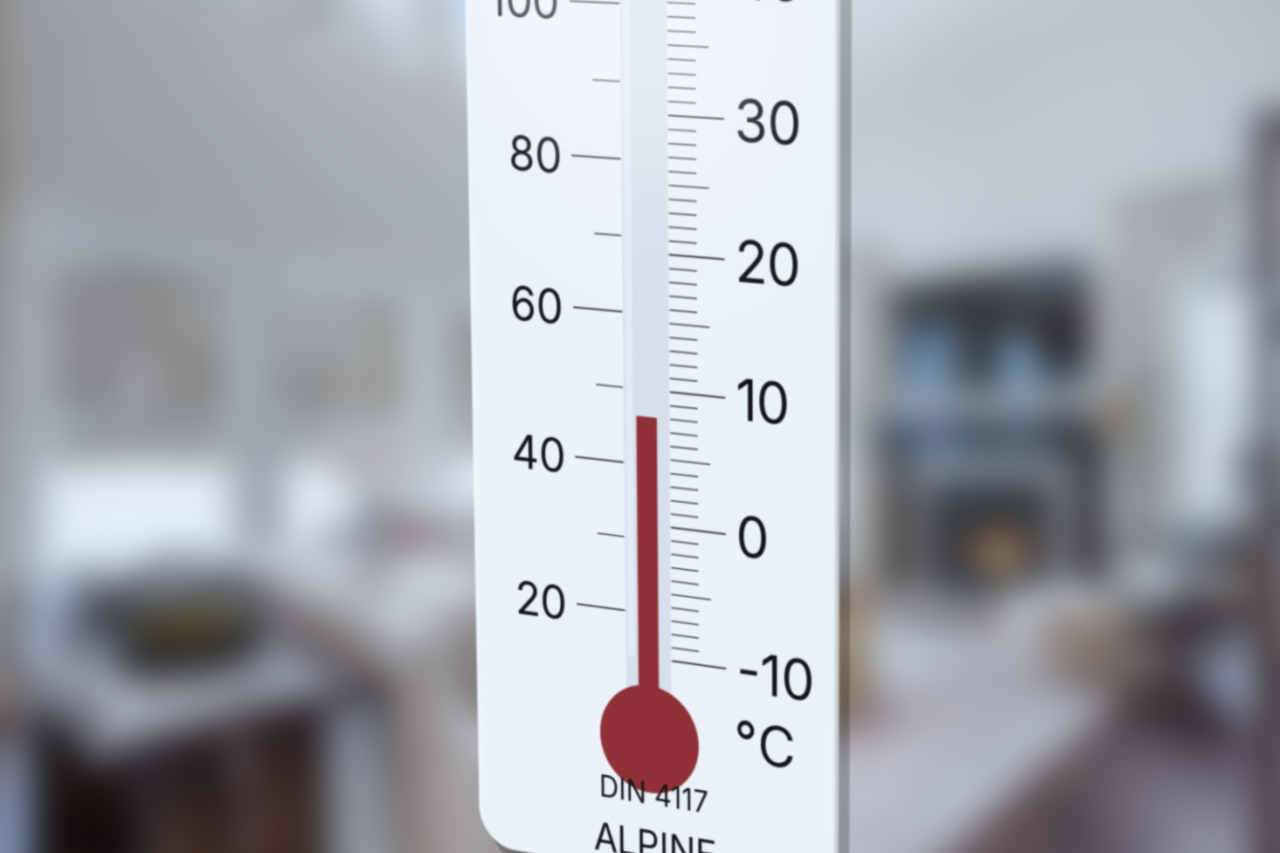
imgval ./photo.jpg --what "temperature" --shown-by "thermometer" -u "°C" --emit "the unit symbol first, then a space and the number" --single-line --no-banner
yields °C 8
